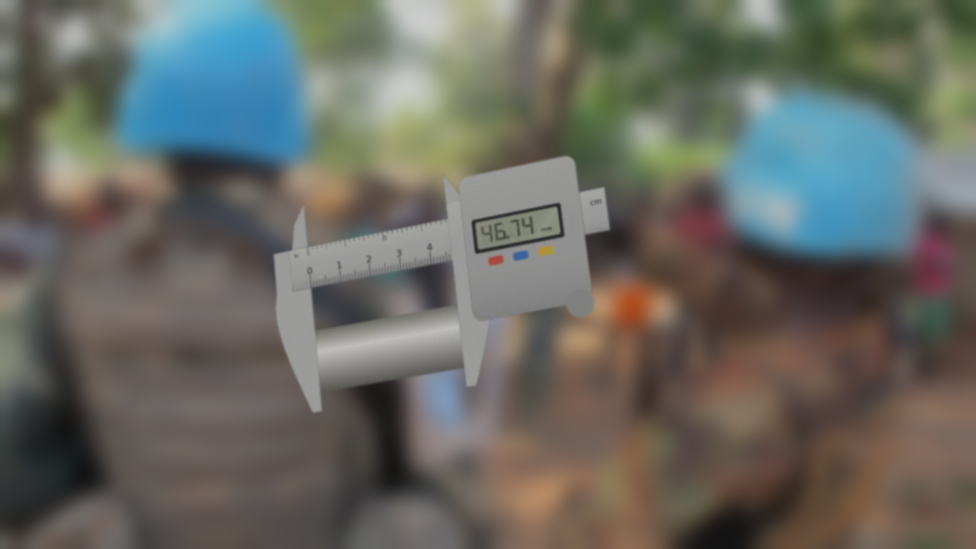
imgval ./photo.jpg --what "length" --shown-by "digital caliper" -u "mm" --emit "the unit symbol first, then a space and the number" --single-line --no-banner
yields mm 46.74
